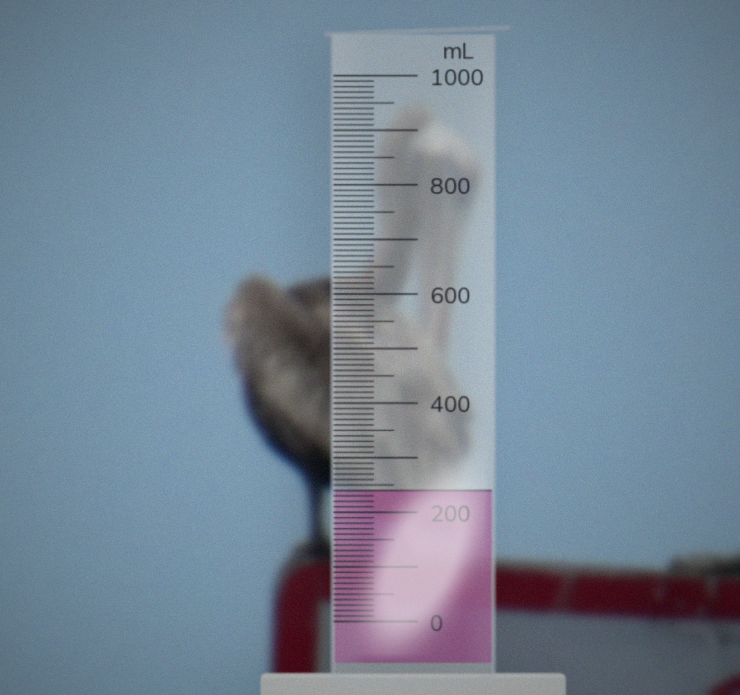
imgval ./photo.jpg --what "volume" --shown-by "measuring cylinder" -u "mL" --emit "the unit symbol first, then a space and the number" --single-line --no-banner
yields mL 240
